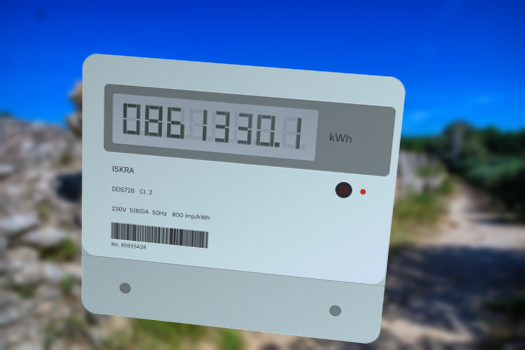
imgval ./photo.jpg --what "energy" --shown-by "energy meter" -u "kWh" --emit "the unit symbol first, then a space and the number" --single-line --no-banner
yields kWh 861330.1
